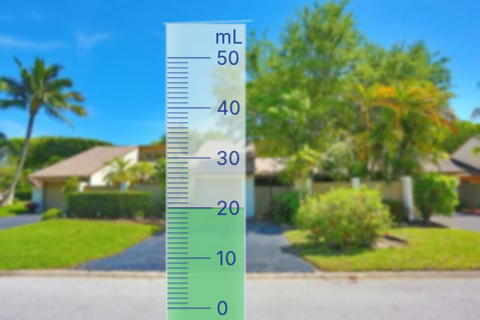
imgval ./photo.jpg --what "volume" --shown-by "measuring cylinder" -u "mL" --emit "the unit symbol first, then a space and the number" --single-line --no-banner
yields mL 20
